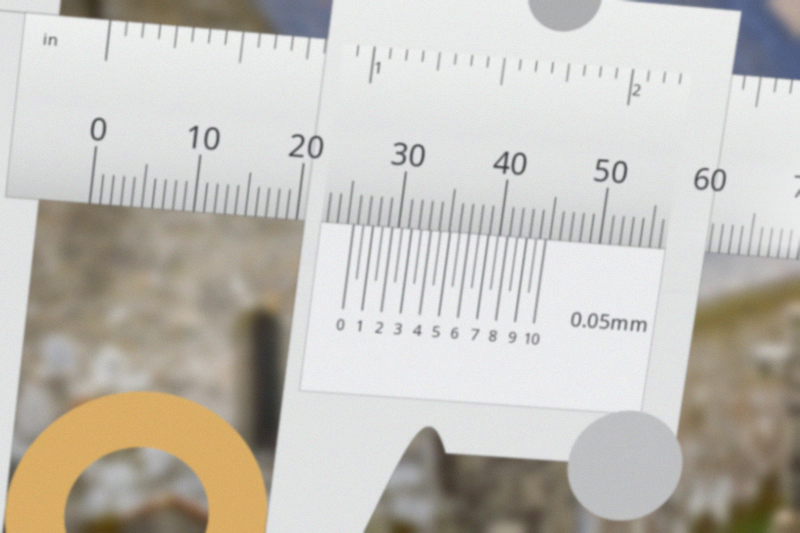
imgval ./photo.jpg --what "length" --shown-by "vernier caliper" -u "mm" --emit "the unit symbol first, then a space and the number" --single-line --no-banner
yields mm 25.6
